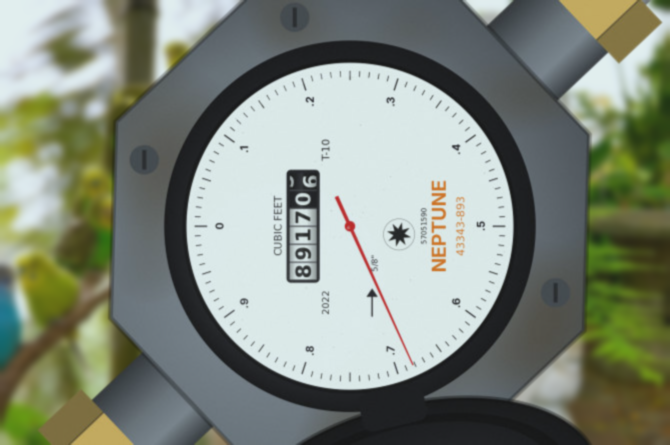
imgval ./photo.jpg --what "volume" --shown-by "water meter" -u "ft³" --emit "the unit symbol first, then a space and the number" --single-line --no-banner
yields ft³ 891705.68
